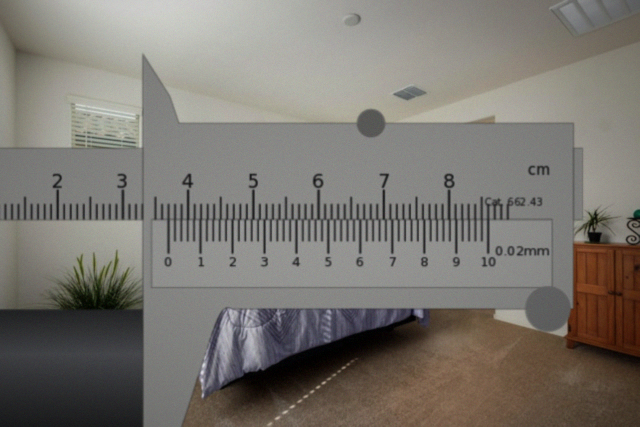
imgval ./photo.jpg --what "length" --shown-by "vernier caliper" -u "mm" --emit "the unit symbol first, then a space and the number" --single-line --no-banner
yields mm 37.0
